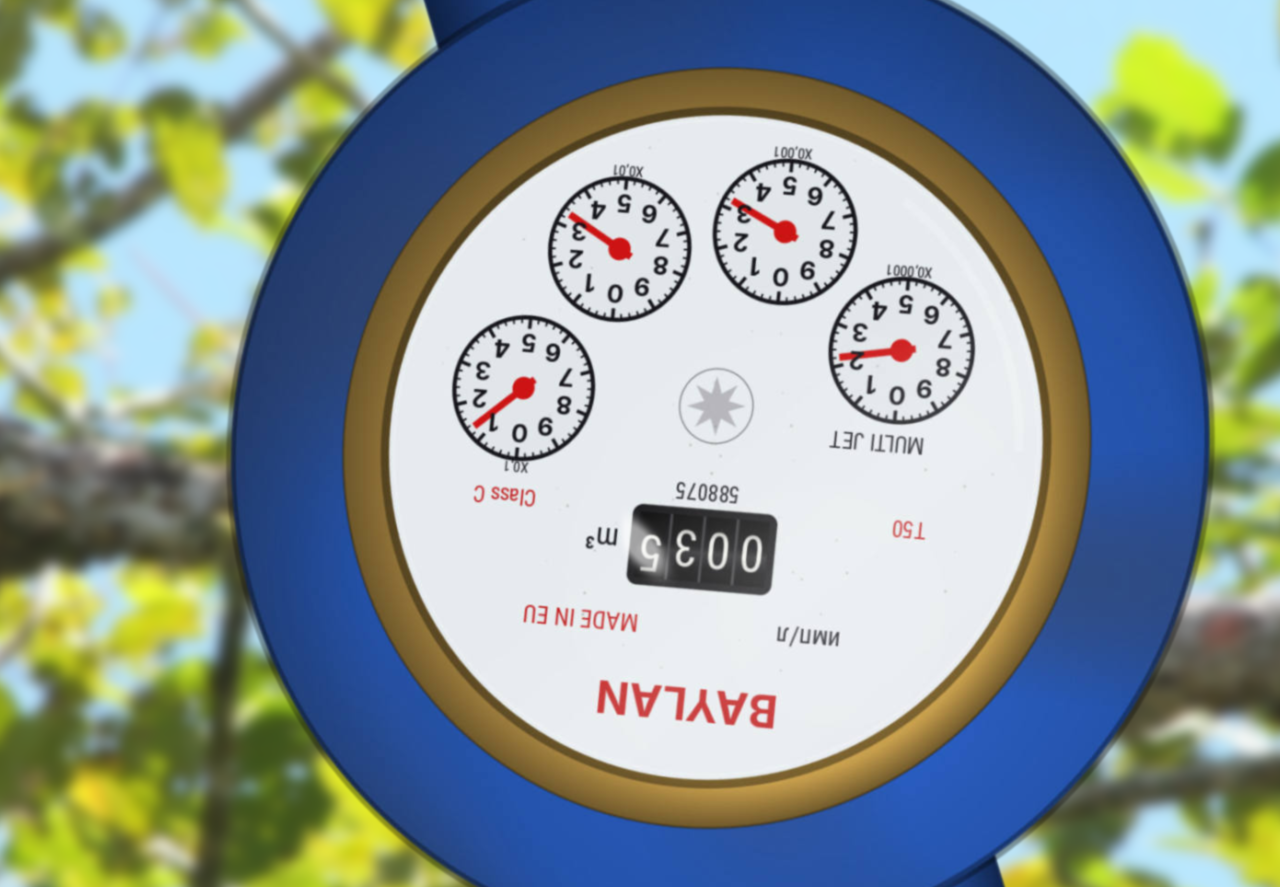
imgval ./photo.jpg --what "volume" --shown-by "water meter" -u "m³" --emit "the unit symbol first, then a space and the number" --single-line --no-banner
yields m³ 35.1332
